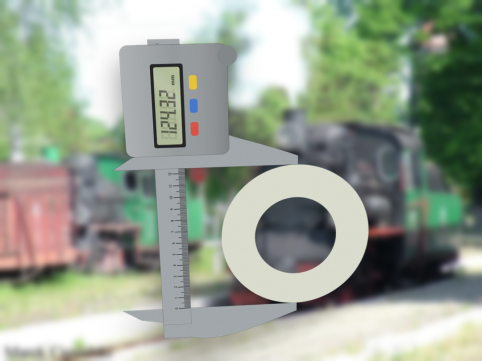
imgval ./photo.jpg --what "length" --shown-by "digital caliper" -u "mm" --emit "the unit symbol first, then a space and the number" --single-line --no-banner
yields mm 124.32
